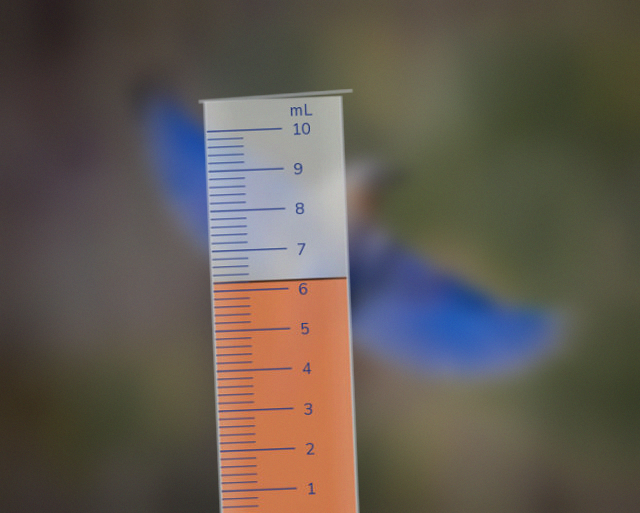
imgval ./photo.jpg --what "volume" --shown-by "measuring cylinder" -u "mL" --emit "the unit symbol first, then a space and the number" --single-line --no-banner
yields mL 6.2
